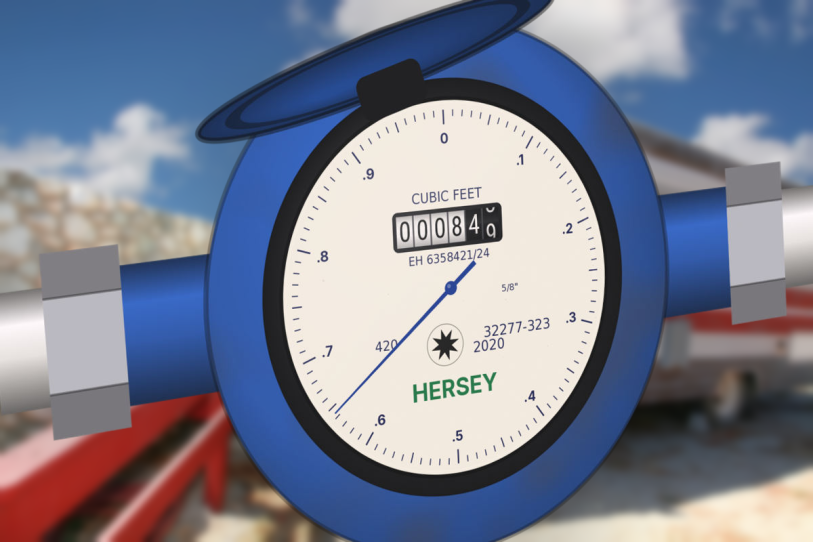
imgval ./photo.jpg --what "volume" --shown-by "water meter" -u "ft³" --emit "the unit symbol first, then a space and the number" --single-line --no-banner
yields ft³ 848.64
